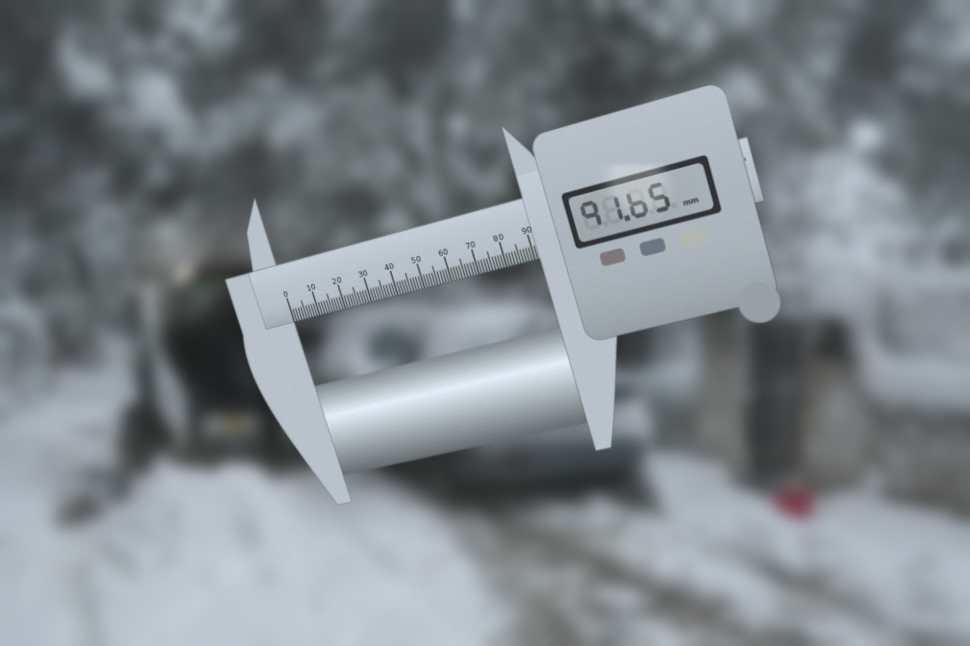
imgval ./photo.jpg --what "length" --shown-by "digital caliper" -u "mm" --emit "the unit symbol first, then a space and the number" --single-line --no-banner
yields mm 91.65
